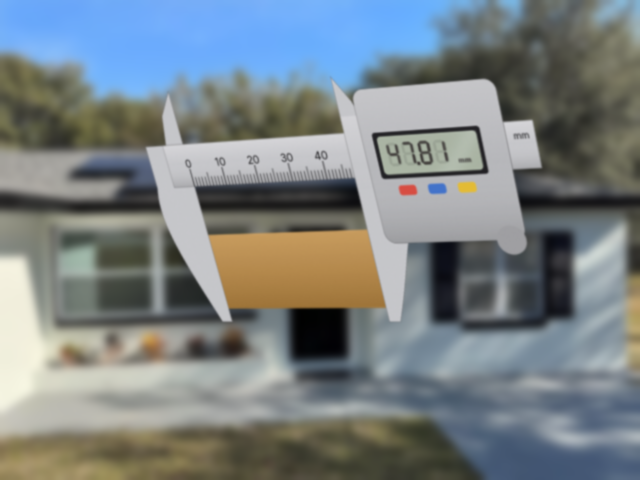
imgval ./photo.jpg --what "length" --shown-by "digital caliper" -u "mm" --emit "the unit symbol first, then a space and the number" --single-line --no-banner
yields mm 47.81
